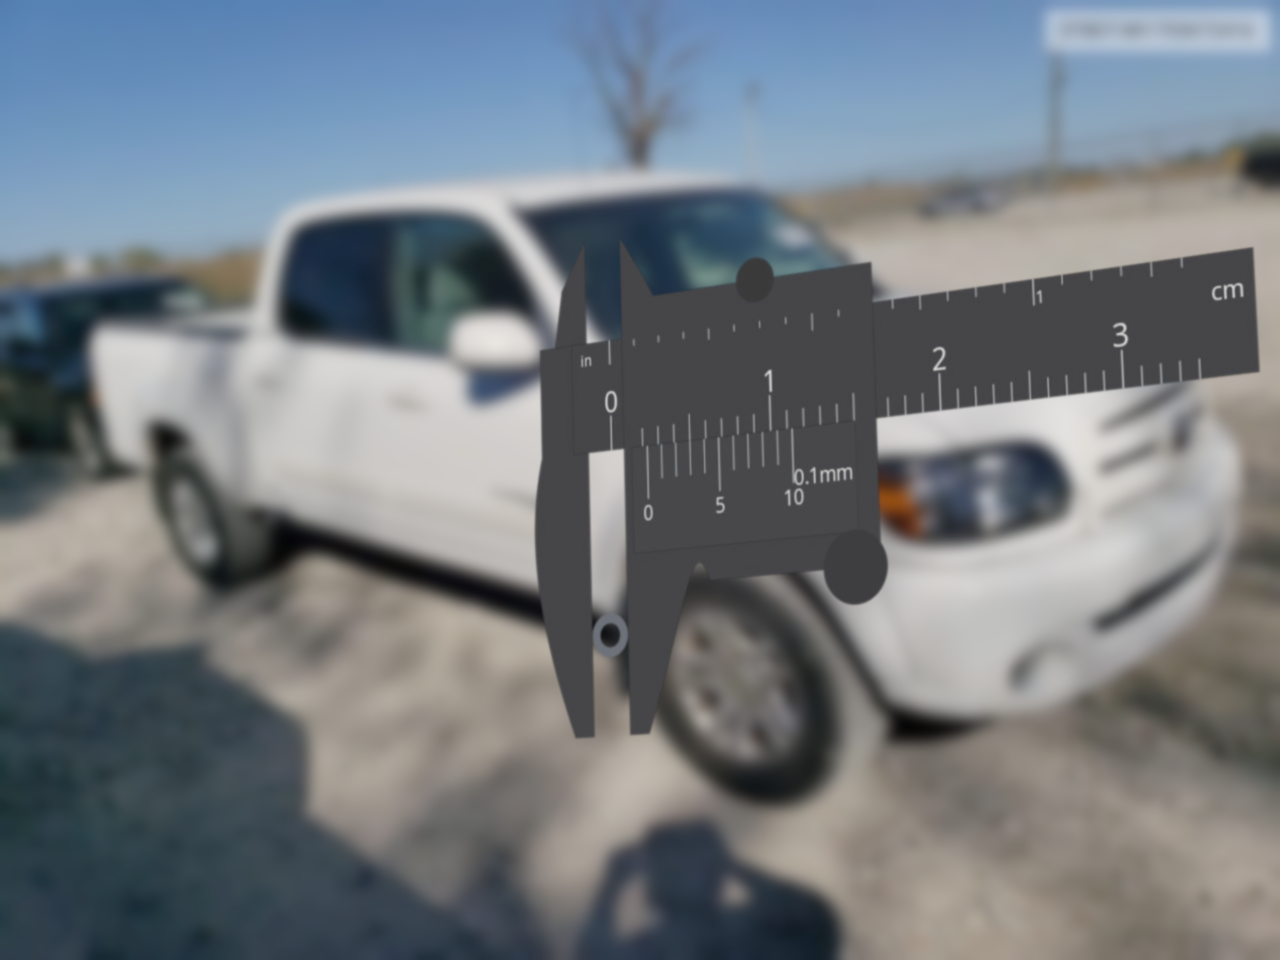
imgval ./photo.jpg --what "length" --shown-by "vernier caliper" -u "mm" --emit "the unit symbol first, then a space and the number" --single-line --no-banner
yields mm 2.3
